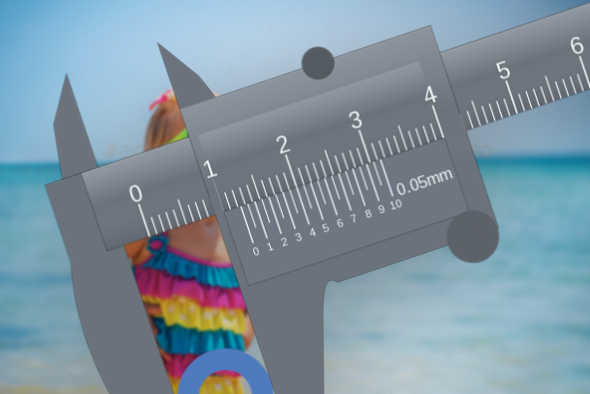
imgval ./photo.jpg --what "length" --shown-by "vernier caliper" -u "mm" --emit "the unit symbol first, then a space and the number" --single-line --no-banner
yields mm 12.4
